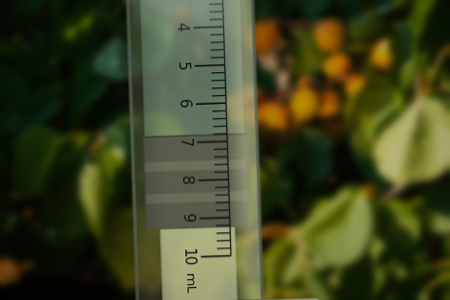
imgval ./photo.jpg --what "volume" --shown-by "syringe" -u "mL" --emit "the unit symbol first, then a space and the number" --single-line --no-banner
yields mL 6.8
